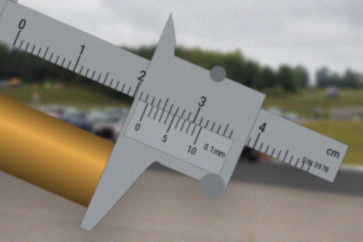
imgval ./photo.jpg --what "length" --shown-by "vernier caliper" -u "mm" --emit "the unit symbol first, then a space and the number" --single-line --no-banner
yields mm 22.4
